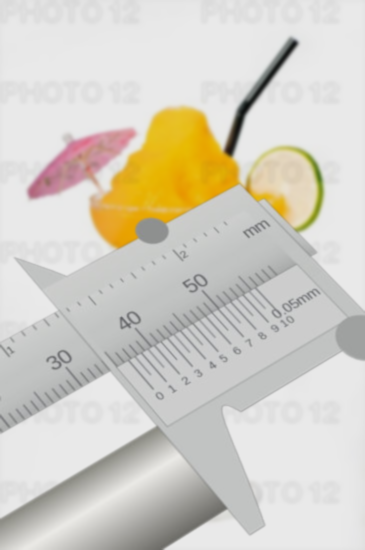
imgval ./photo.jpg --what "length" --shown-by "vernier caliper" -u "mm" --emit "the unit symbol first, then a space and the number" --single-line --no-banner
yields mm 36.6
